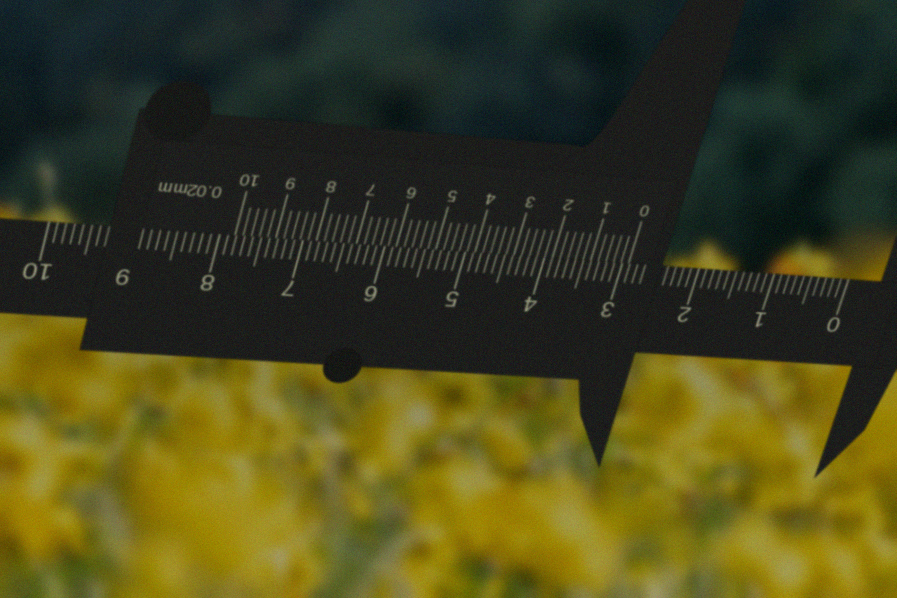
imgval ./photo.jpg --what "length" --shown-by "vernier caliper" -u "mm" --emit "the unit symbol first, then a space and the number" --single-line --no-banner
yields mm 29.2
